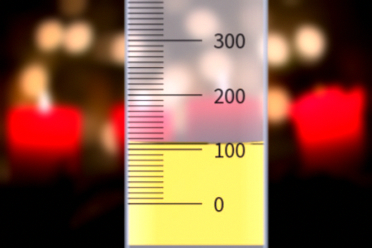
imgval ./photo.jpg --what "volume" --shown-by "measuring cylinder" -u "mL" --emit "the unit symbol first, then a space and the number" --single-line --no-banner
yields mL 110
